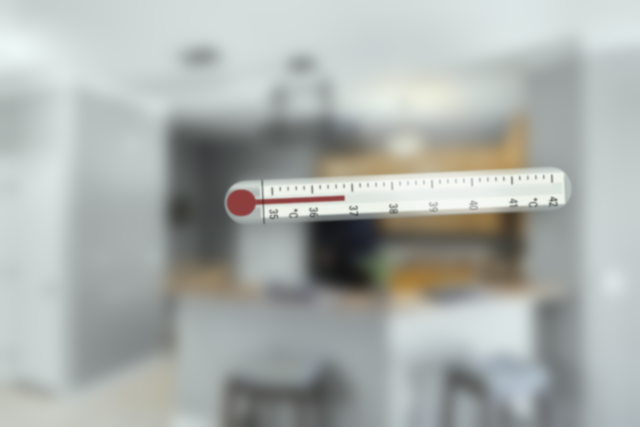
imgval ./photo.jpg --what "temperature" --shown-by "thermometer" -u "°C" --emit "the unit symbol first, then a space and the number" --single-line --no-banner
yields °C 36.8
